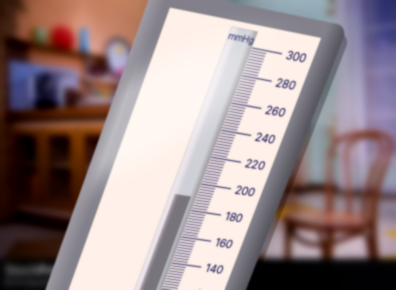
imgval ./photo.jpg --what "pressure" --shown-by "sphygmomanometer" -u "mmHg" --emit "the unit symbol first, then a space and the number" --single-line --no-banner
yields mmHg 190
